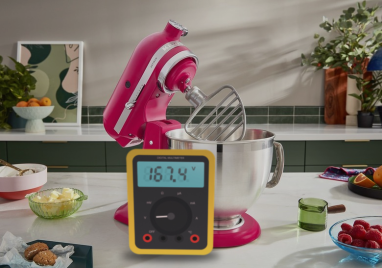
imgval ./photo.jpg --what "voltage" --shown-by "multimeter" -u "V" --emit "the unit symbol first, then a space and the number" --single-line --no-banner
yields V 167.4
